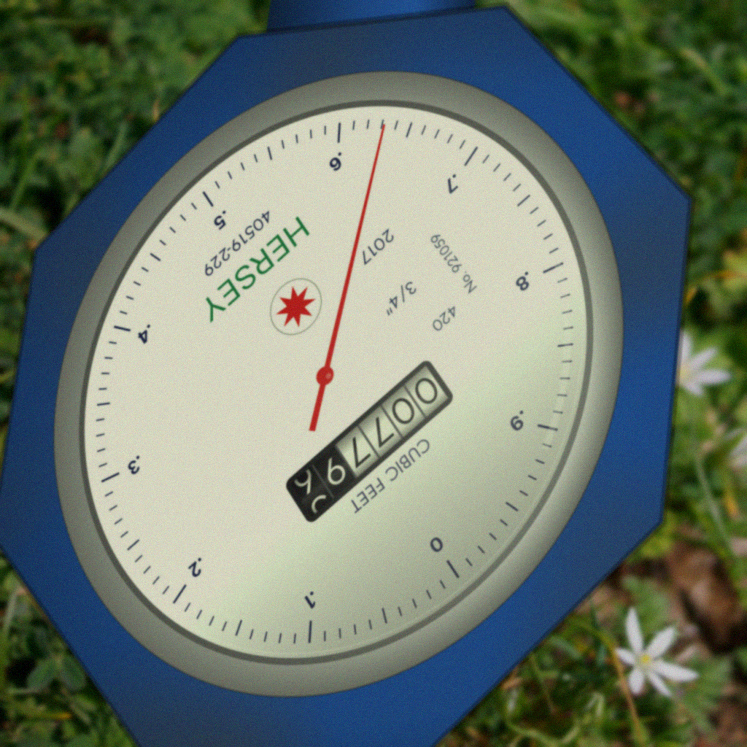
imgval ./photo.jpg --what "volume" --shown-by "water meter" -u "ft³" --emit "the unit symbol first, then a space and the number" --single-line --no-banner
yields ft³ 7795.63
